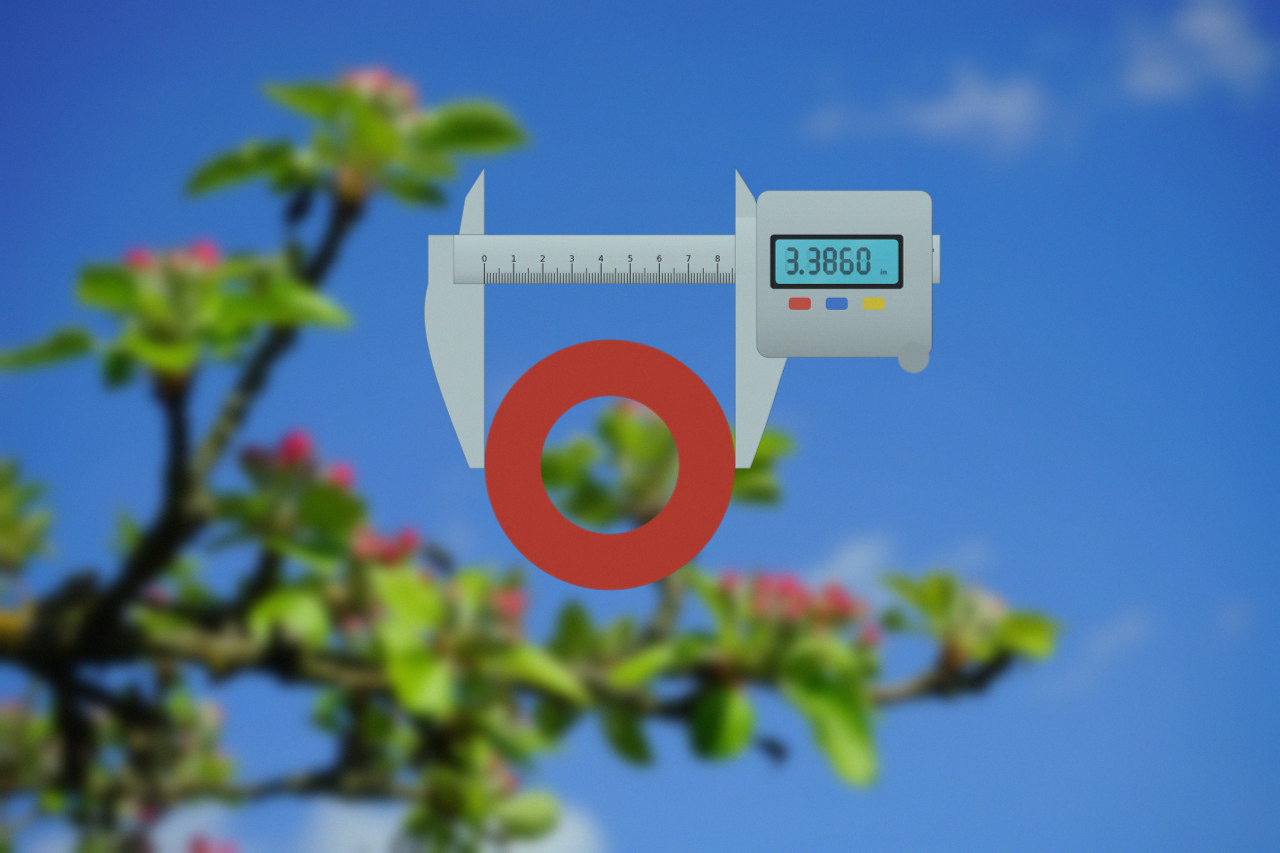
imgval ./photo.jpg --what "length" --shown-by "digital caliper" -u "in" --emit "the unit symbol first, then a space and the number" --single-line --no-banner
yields in 3.3860
